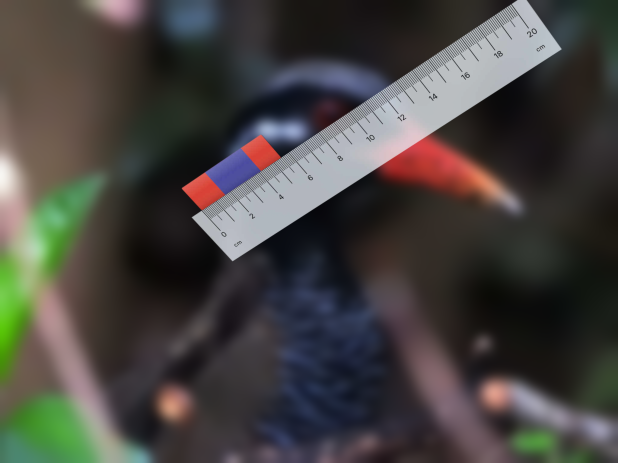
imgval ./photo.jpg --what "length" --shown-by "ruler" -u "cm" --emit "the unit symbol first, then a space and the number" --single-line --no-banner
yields cm 5.5
